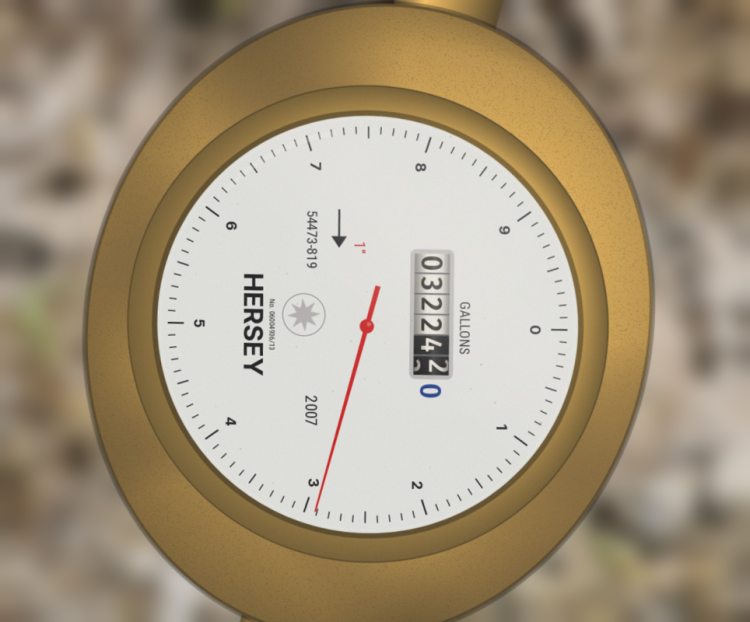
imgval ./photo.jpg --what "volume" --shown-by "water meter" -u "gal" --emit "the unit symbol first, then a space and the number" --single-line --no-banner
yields gal 322422.9
